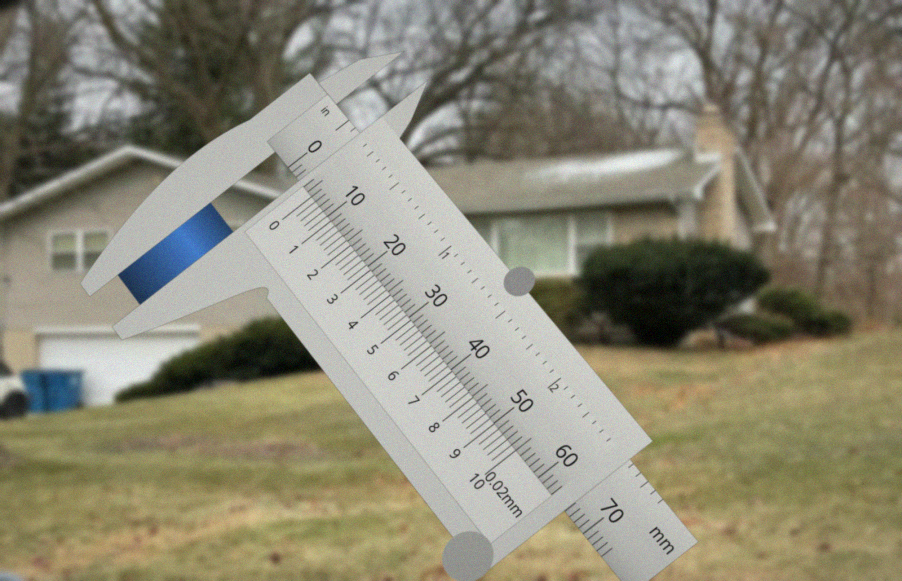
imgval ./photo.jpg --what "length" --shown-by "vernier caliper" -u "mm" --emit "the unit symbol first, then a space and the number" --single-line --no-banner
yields mm 6.0
